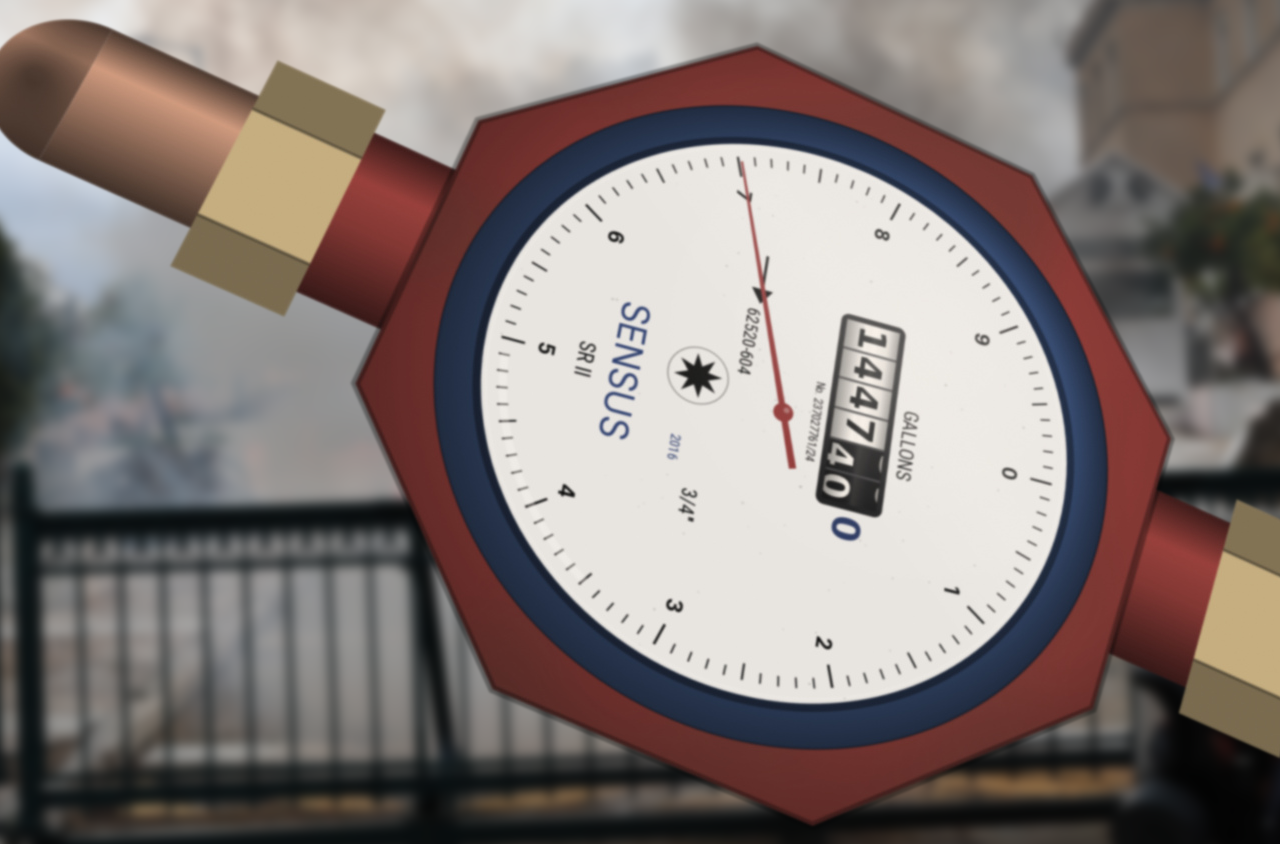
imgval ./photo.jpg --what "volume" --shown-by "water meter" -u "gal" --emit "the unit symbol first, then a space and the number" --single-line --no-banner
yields gal 1447397.0
